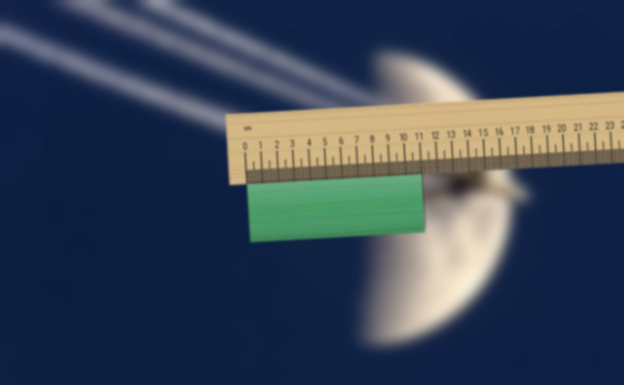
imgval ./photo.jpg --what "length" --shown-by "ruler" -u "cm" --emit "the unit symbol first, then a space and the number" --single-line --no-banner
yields cm 11
